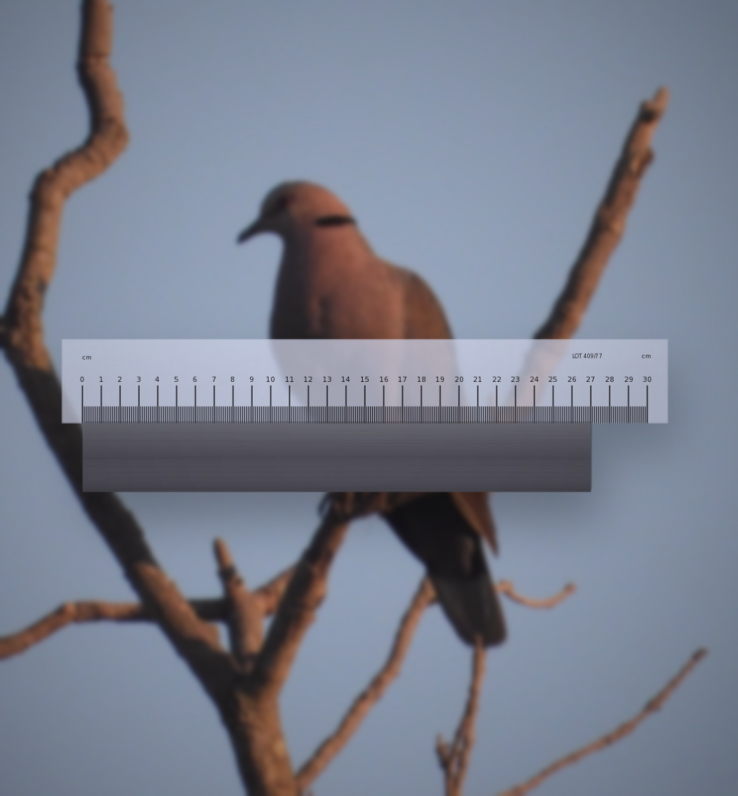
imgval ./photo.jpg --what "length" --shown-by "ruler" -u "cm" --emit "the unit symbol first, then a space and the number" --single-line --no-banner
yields cm 27
